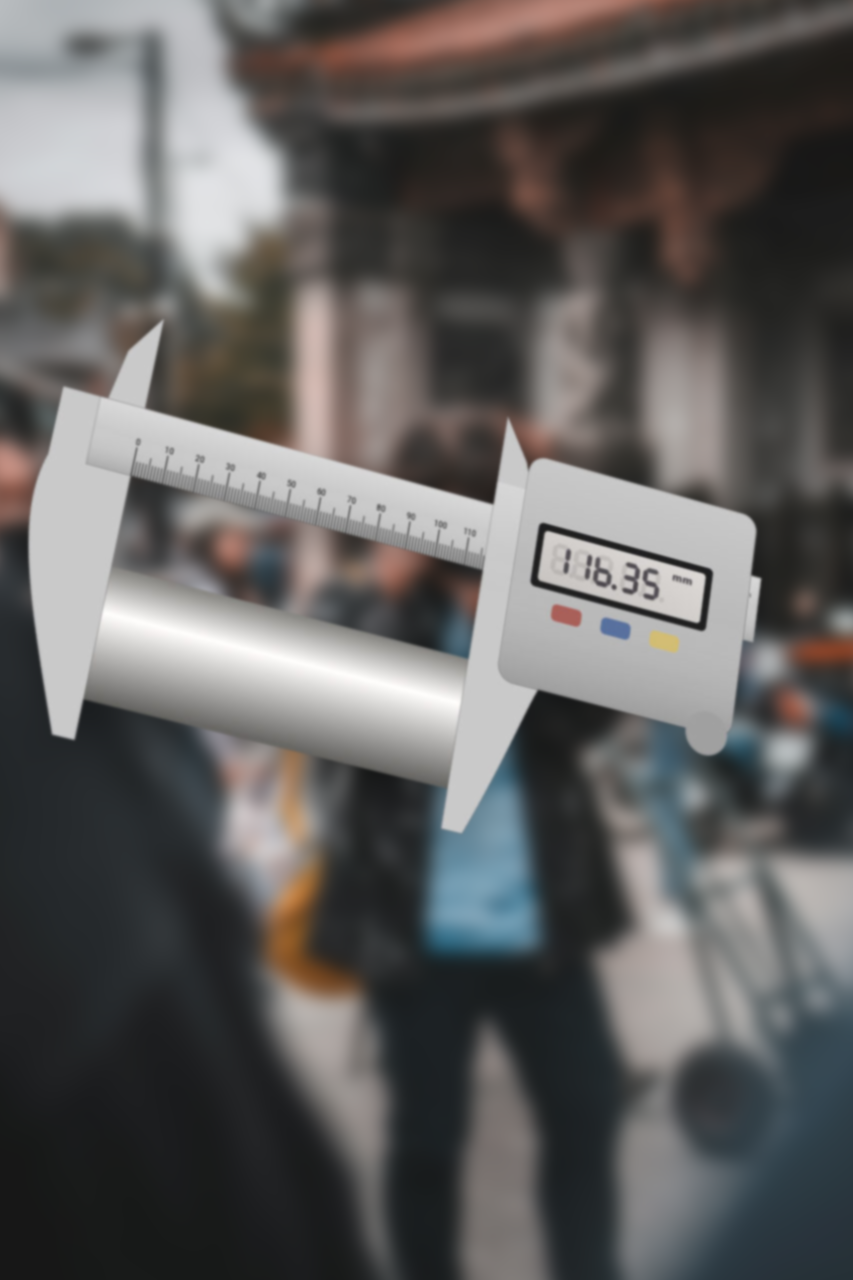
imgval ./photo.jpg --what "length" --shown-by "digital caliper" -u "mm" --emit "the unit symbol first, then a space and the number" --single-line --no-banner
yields mm 116.35
